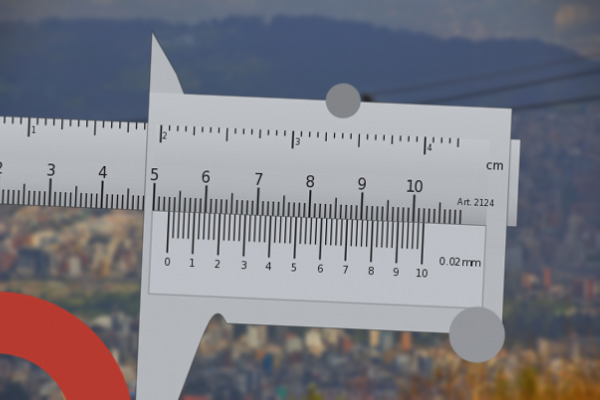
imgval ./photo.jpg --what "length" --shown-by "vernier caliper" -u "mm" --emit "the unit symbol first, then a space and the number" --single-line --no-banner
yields mm 53.0
